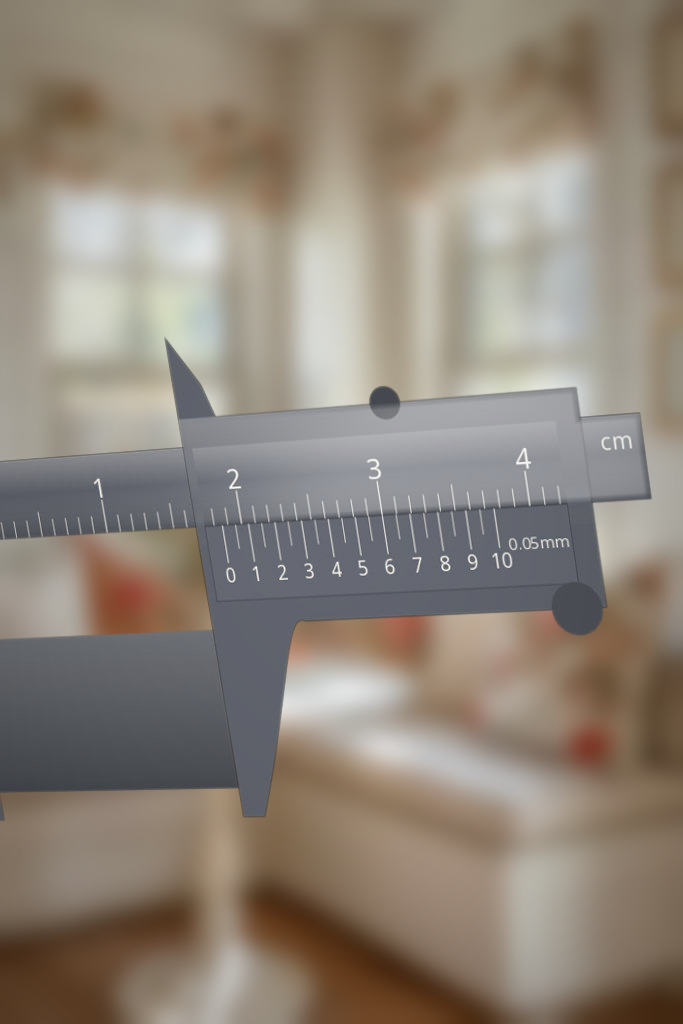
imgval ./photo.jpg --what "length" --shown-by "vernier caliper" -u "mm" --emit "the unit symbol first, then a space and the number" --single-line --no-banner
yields mm 18.6
